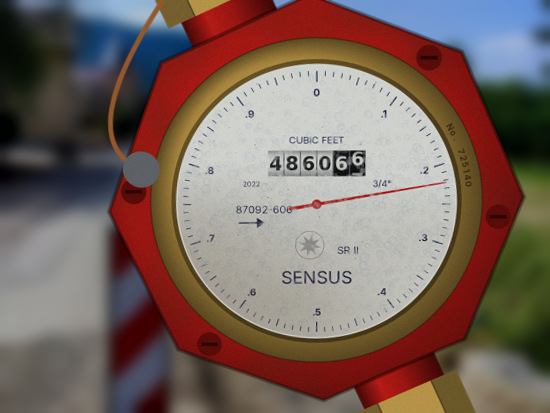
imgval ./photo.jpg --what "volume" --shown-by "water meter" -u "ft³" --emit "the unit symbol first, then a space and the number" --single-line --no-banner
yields ft³ 486066.22
